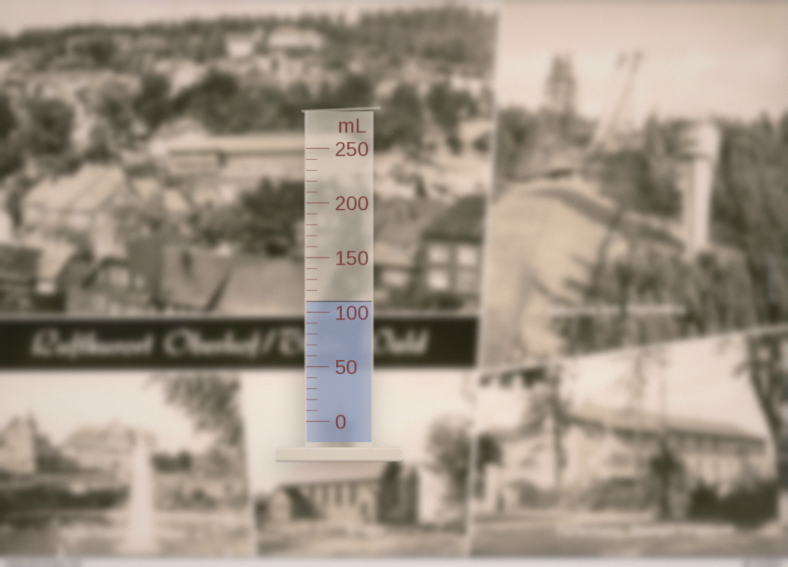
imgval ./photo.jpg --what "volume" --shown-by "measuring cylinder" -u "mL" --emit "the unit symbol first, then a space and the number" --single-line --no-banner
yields mL 110
